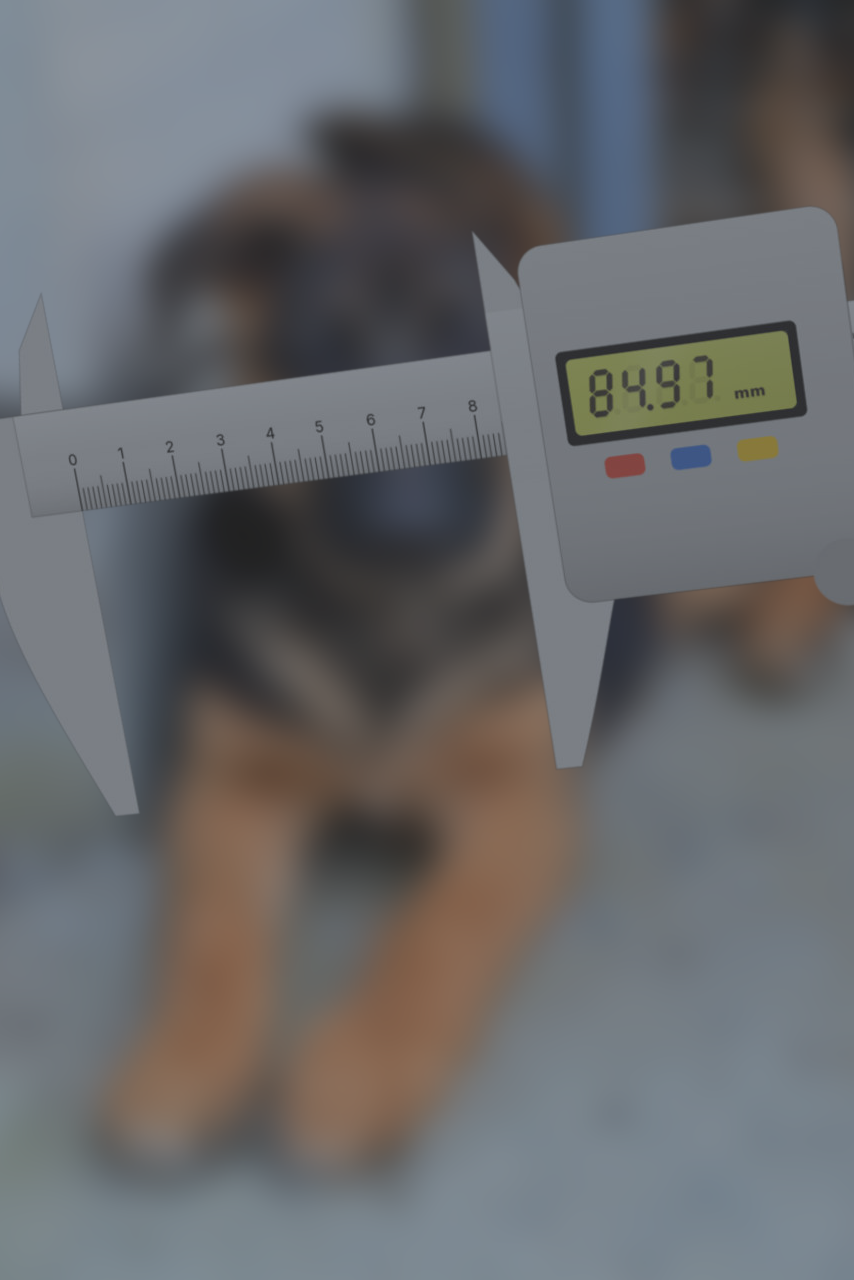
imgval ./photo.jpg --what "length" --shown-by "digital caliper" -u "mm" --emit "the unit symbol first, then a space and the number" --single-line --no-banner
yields mm 84.97
